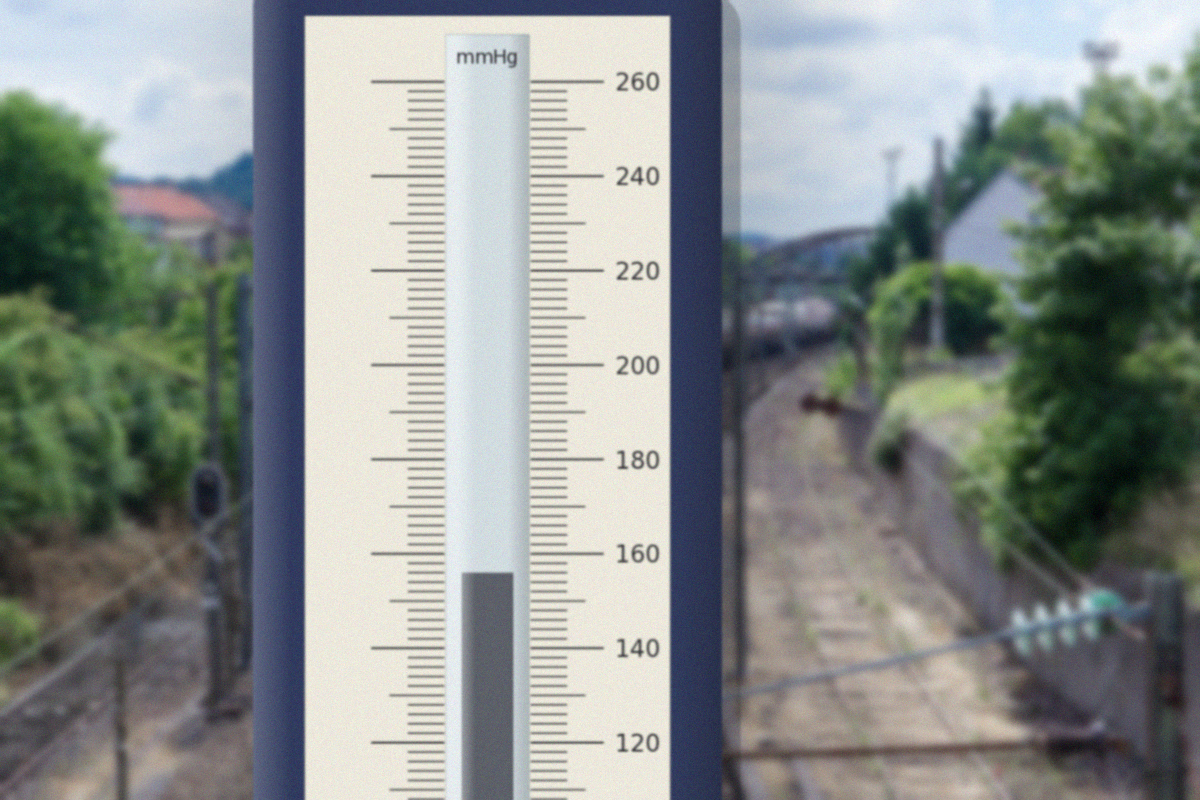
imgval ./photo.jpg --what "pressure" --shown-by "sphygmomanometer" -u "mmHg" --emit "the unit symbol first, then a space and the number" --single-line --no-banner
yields mmHg 156
